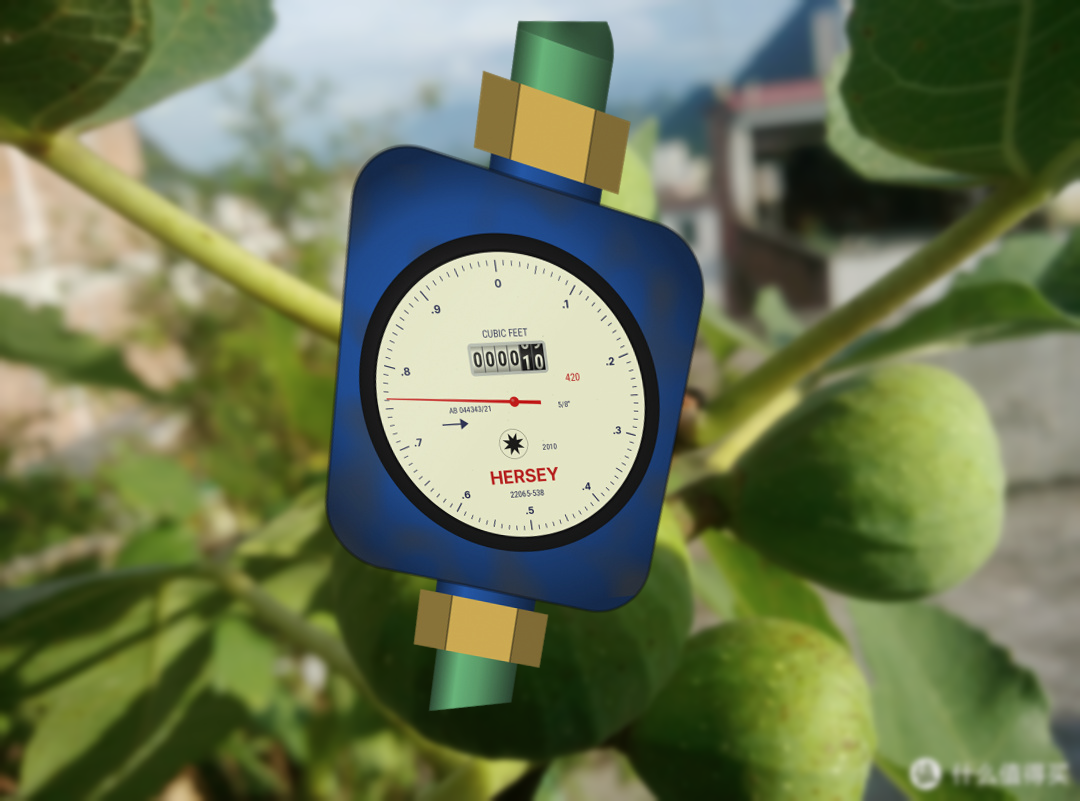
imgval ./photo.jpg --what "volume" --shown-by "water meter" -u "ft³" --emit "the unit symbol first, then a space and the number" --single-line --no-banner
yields ft³ 9.76
